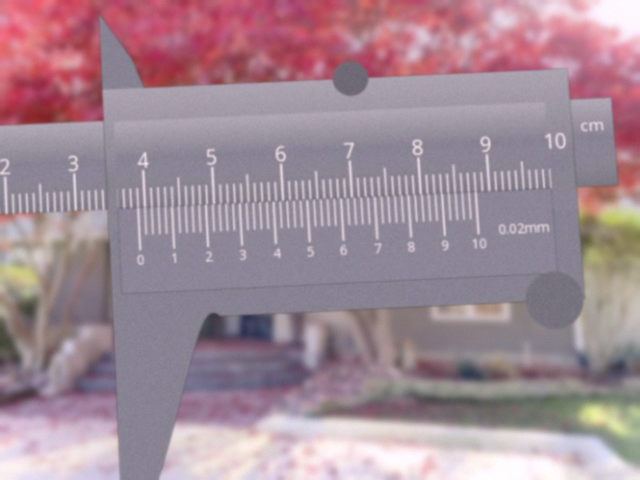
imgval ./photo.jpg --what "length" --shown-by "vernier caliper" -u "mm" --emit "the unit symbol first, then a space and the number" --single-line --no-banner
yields mm 39.0
